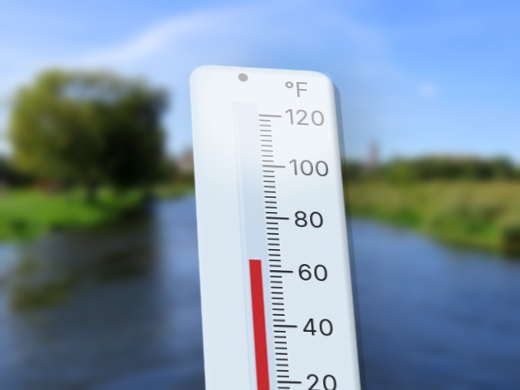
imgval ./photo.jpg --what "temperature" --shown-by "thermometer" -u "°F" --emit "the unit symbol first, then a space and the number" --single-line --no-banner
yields °F 64
